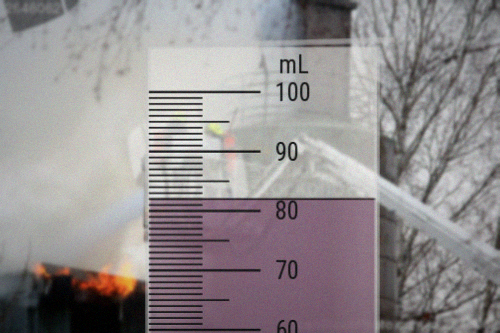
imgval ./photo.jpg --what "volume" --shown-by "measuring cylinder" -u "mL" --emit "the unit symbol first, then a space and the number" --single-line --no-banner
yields mL 82
